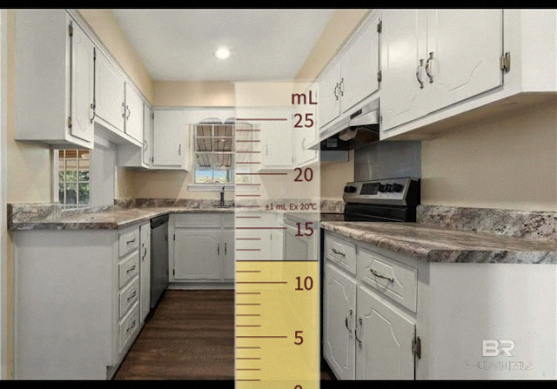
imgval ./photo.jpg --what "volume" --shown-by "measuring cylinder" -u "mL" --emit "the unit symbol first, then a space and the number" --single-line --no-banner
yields mL 12
